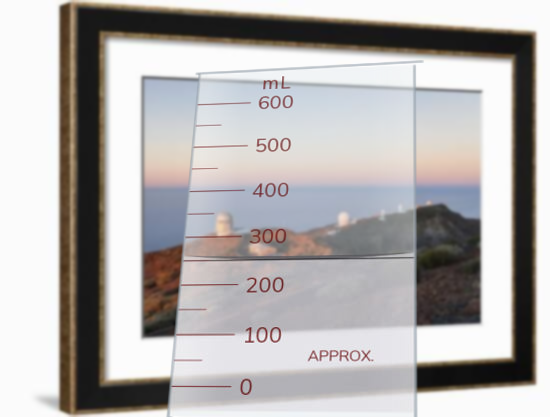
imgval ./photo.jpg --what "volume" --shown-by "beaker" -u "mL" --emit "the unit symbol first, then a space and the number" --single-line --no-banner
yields mL 250
